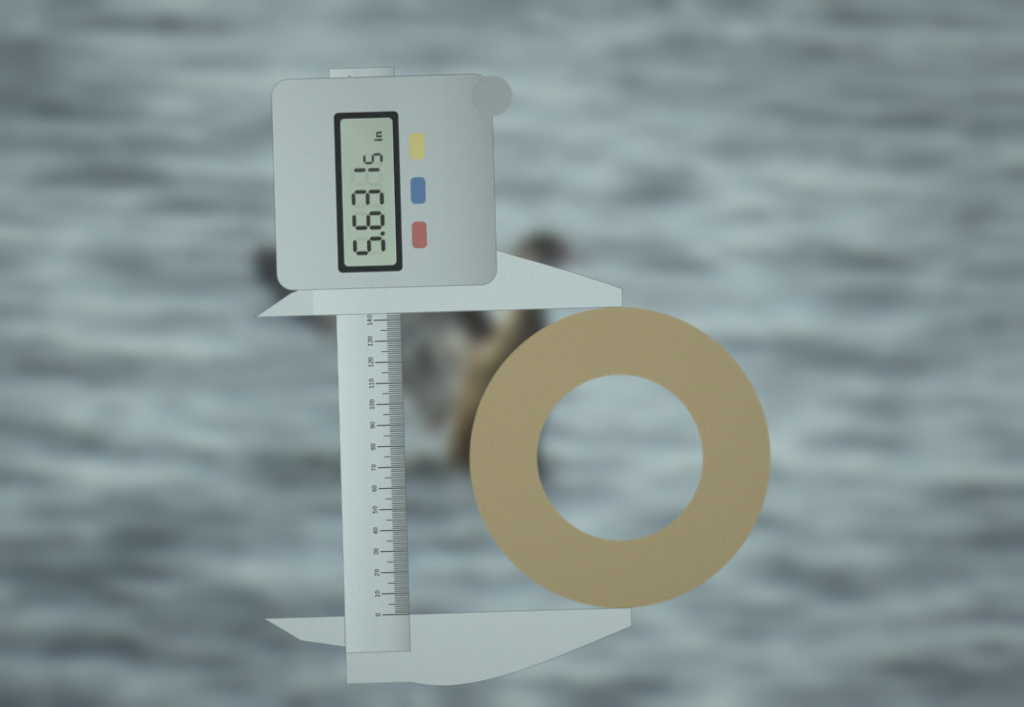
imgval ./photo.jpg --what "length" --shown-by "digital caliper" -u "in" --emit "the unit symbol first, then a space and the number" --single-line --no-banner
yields in 5.6315
